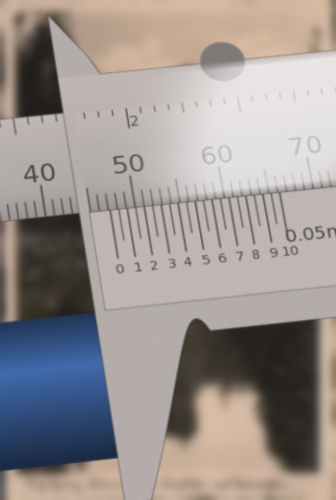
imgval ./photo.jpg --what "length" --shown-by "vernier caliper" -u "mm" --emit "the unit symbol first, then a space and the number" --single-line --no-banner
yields mm 47.2
